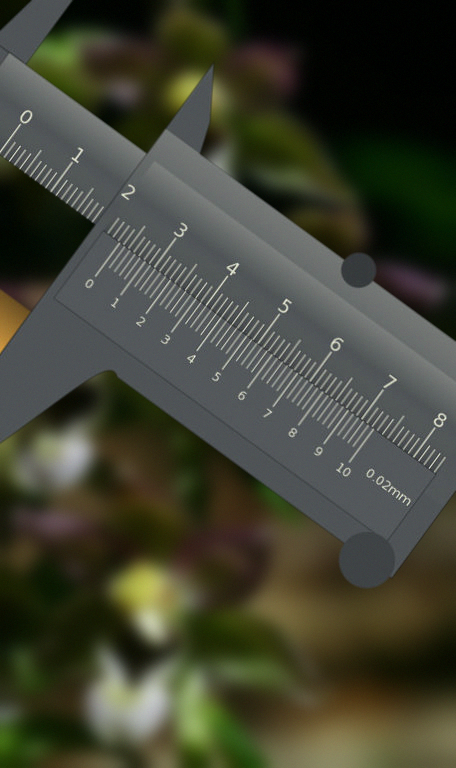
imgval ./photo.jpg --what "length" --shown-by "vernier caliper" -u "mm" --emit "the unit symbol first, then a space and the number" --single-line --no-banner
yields mm 23.4
